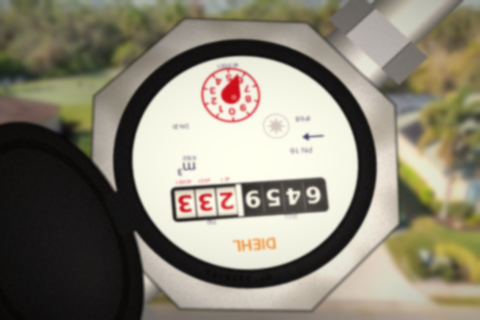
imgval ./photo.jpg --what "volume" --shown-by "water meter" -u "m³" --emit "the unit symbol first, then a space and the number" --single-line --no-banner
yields m³ 6459.2335
